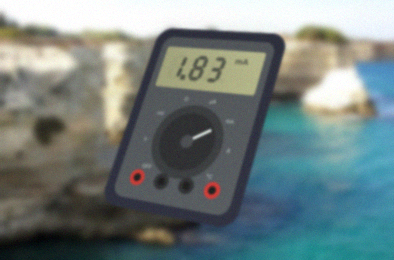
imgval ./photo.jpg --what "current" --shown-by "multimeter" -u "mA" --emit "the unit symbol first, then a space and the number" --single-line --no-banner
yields mA 1.83
